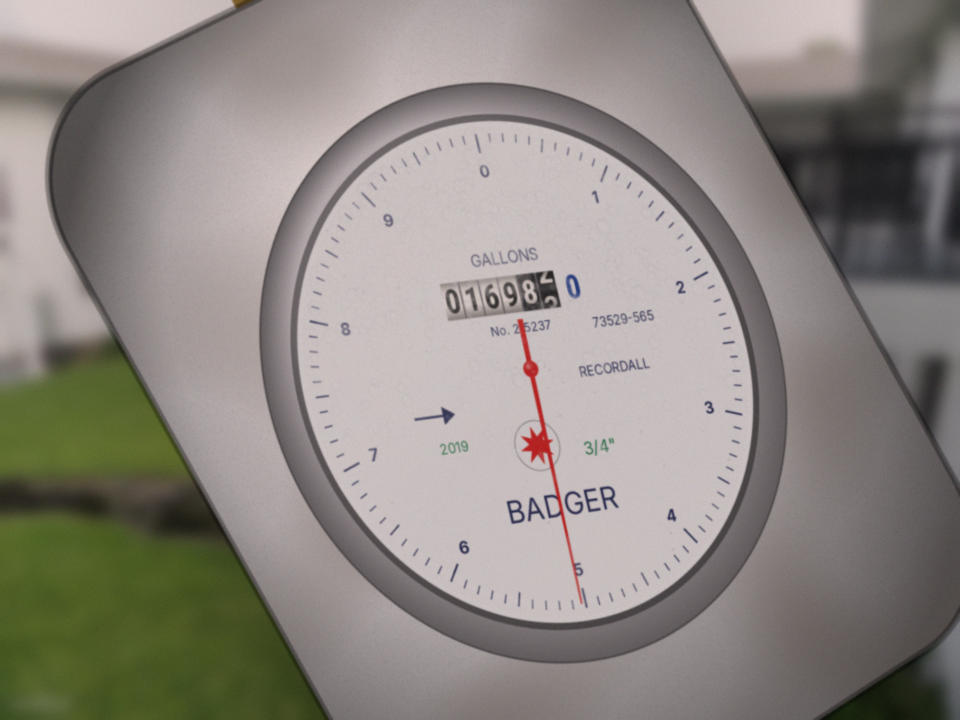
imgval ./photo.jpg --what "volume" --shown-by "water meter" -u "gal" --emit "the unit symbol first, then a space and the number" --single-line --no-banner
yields gal 169825.0
